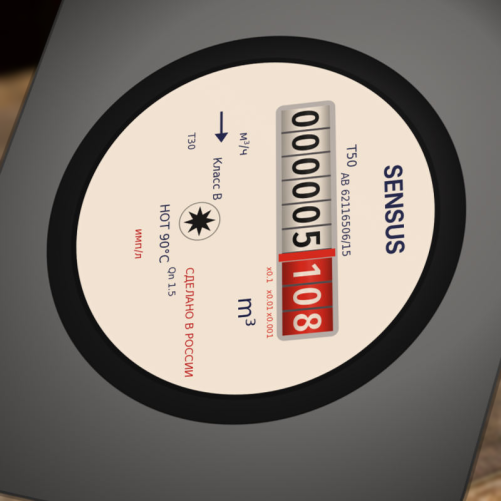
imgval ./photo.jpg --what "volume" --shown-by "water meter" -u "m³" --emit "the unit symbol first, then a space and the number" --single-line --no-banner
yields m³ 5.108
